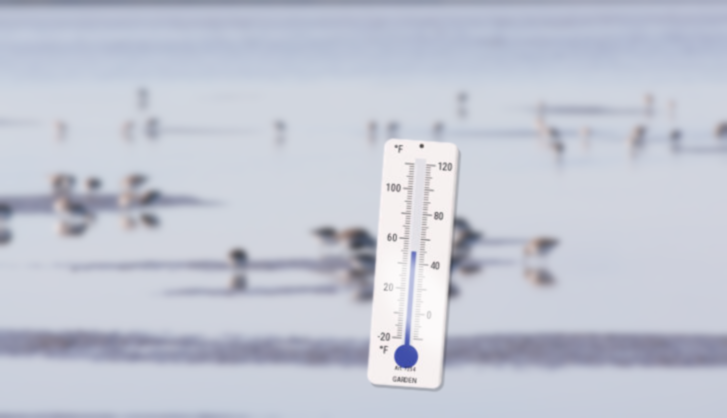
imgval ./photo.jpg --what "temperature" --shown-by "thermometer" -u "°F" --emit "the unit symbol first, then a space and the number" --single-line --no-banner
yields °F 50
